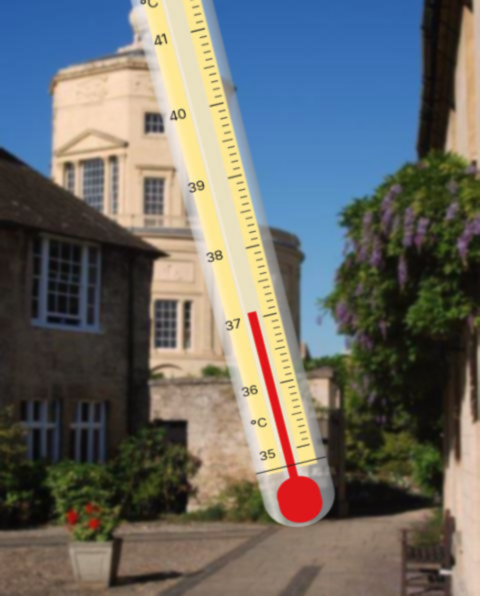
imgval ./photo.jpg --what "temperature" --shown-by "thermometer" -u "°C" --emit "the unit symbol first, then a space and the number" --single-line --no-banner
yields °C 37.1
